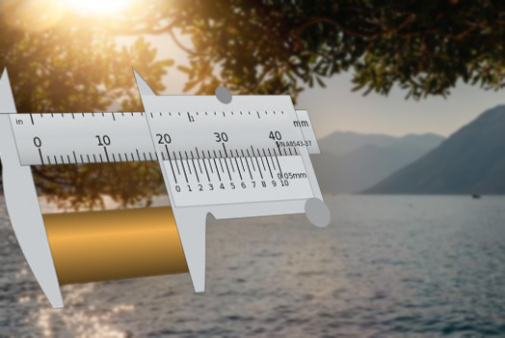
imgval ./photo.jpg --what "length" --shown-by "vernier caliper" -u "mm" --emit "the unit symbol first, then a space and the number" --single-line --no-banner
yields mm 20.0
